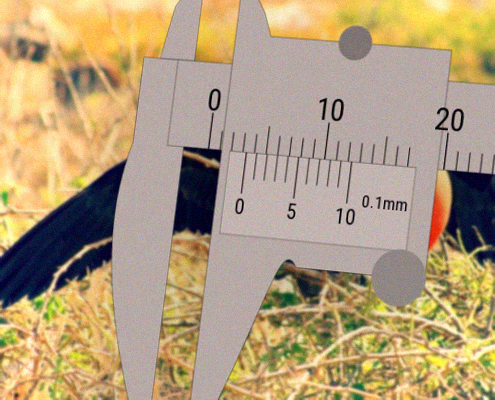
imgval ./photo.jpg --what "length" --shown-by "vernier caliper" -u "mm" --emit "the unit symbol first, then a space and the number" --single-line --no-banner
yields mm 3.3
